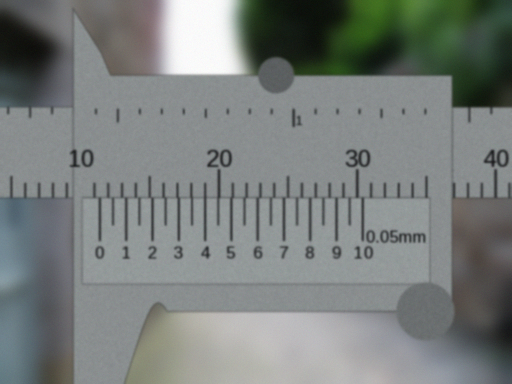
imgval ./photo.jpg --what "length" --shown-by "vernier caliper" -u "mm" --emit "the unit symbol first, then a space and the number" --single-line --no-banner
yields mm 11.4
